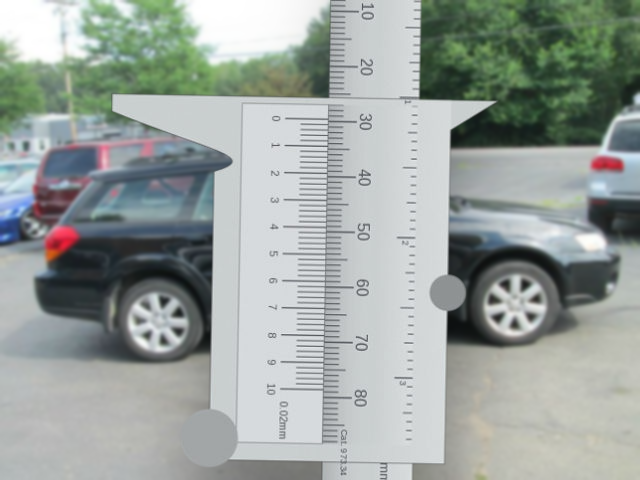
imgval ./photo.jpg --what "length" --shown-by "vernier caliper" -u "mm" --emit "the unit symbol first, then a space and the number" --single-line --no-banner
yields mm 29.6
